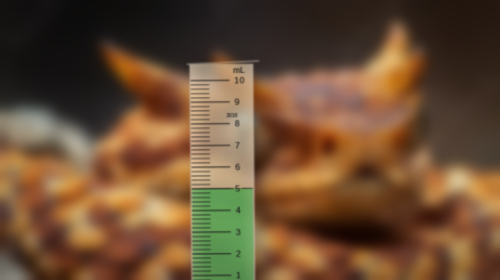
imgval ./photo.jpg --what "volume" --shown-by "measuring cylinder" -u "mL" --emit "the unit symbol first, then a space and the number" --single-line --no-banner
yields mL 5
